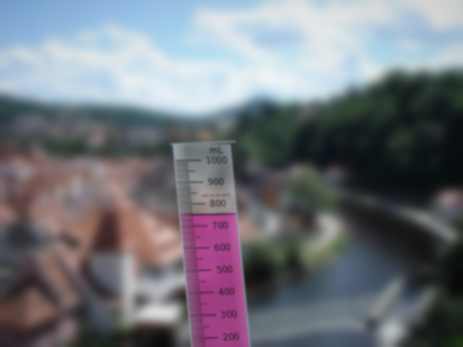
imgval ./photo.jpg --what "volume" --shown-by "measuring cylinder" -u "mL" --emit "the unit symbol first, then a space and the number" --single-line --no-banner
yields mL 750
